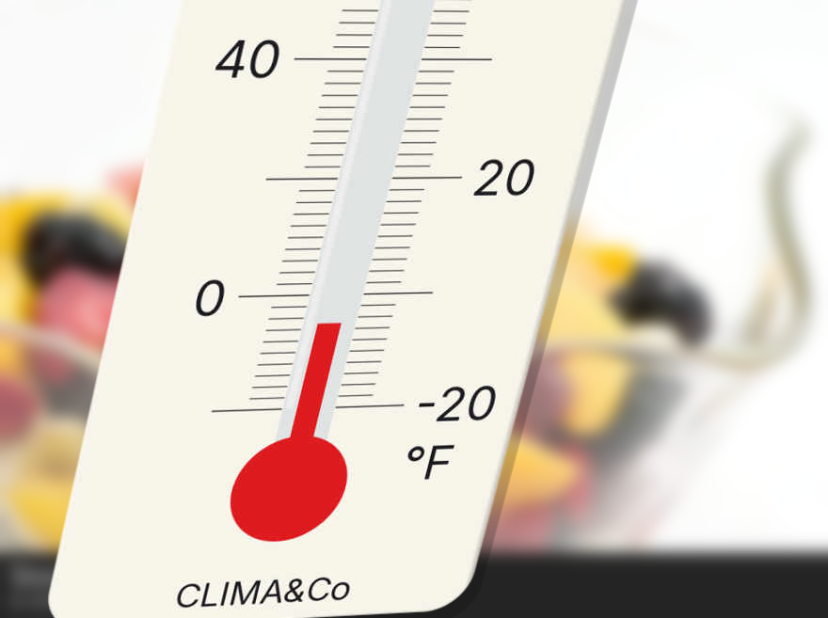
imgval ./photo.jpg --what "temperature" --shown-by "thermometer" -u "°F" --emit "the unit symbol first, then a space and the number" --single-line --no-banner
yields °F -5
